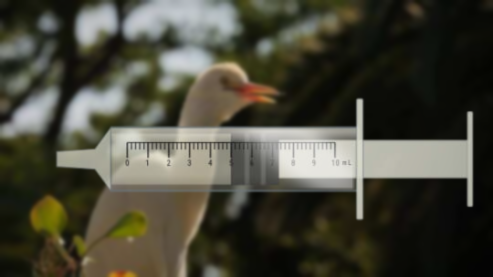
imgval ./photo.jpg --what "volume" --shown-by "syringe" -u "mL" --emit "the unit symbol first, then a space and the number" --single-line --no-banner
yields mL 5
